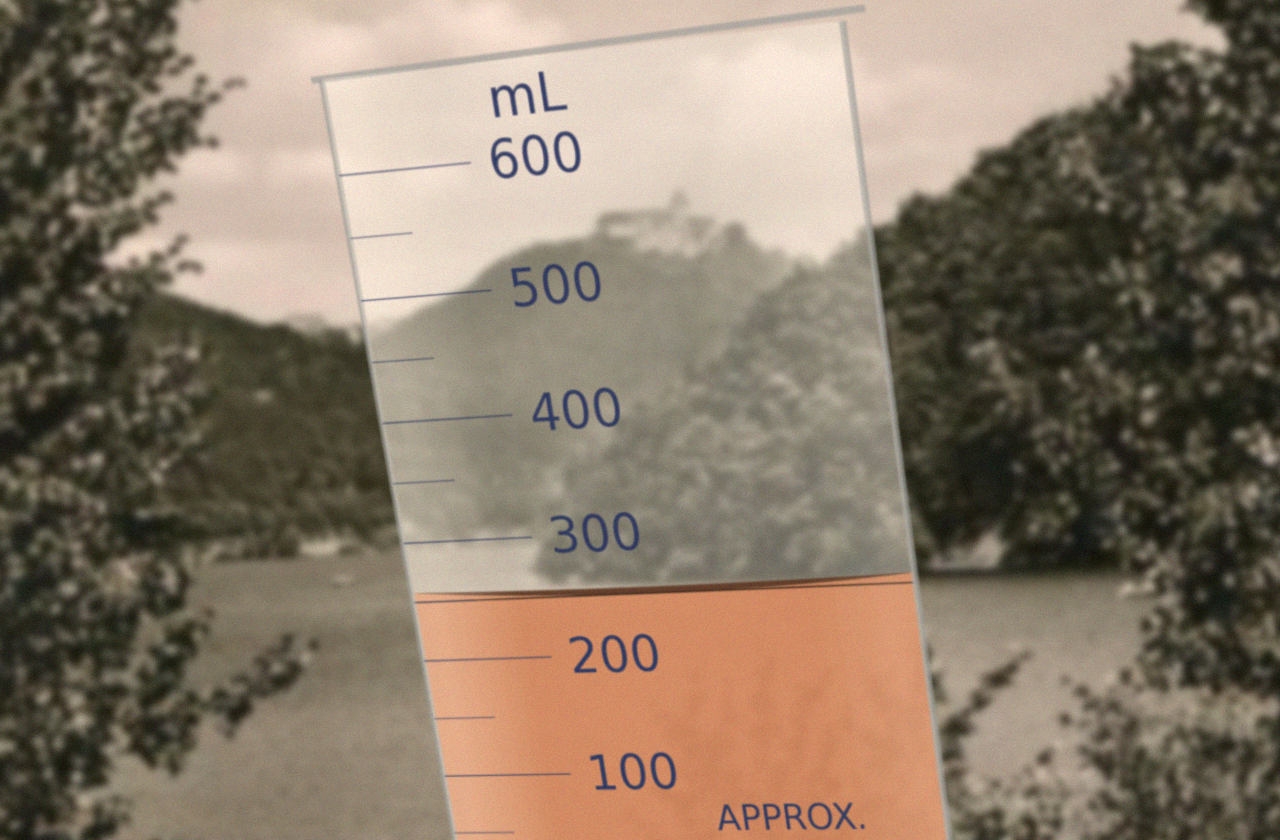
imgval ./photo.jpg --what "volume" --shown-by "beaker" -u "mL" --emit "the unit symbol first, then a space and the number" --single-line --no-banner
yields mL 250
